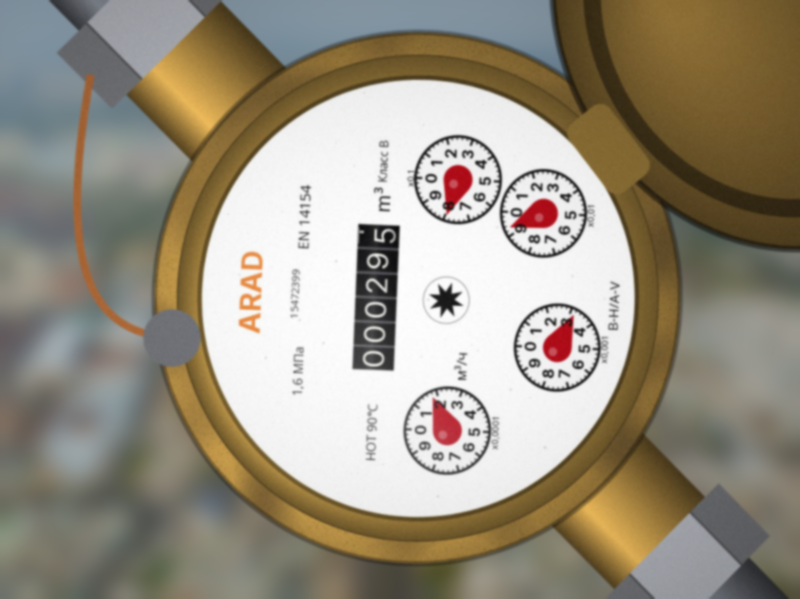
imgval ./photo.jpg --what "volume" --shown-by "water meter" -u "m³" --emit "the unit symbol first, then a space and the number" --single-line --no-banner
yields m³ 294.7931
